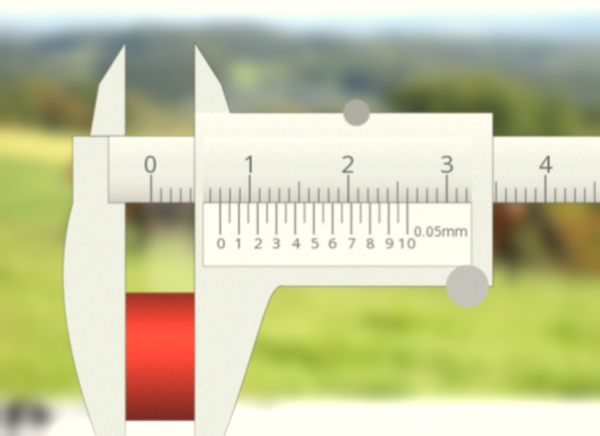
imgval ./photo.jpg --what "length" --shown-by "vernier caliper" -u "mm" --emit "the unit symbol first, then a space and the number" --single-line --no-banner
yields mm 7.0
